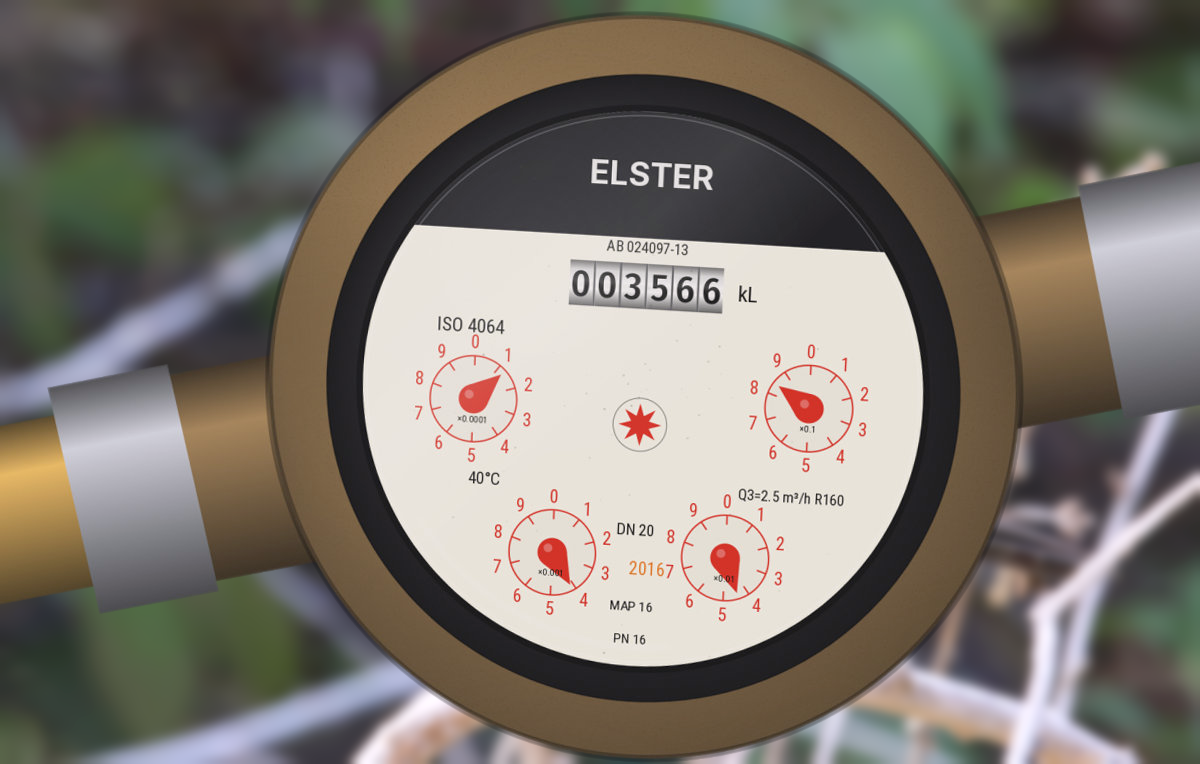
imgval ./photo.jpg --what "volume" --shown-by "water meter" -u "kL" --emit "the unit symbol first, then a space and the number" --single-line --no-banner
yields kL 3566.8441
